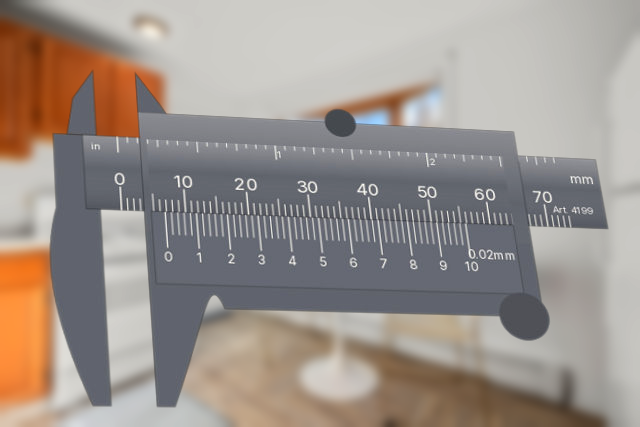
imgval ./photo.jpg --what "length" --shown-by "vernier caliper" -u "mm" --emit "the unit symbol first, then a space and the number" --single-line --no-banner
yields mm 6.8
